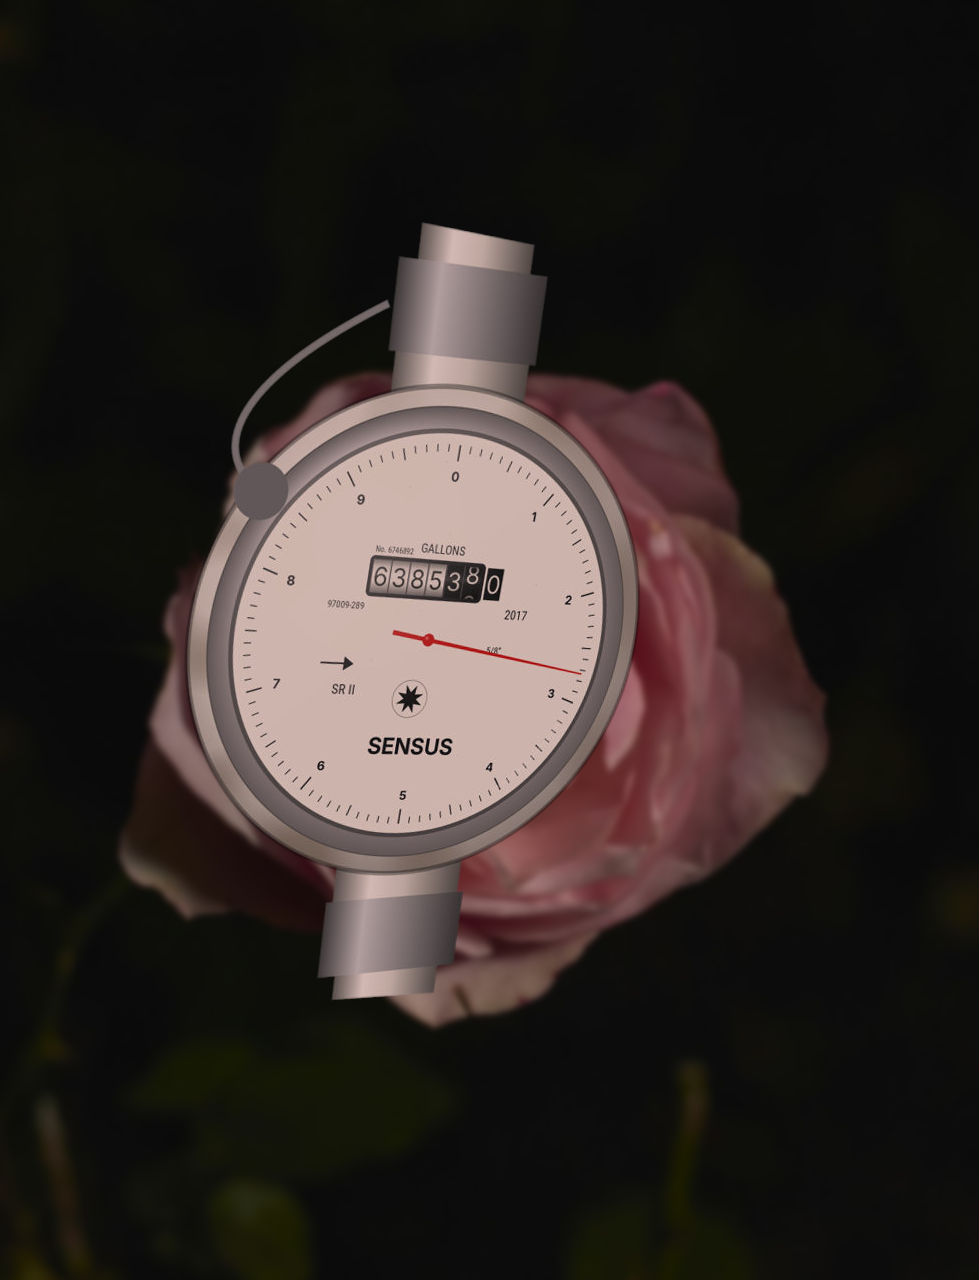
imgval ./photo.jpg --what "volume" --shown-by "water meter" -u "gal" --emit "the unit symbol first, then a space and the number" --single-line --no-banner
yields gal 6385382.7
